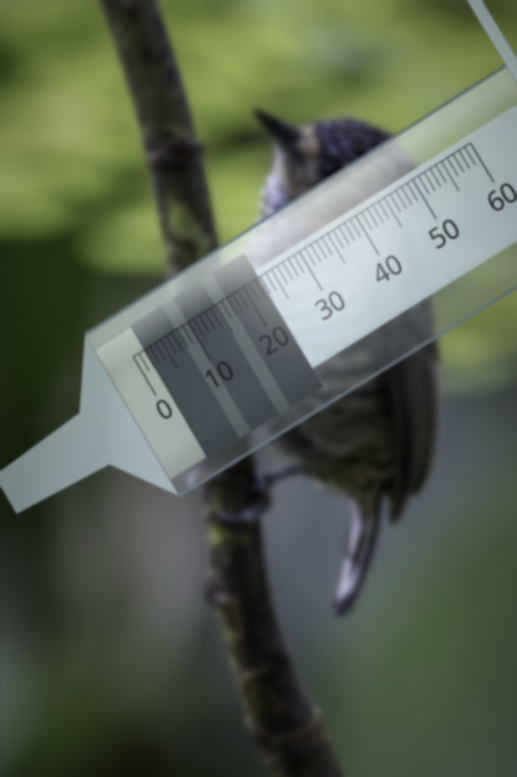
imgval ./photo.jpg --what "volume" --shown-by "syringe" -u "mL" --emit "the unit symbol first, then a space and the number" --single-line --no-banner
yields mL 2
